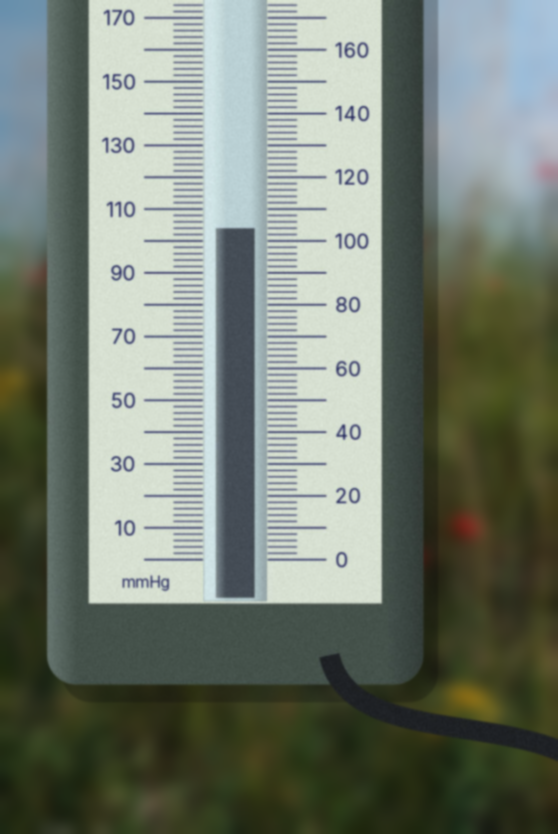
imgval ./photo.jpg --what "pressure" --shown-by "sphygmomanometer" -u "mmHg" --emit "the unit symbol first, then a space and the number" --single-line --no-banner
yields mmHg 104
